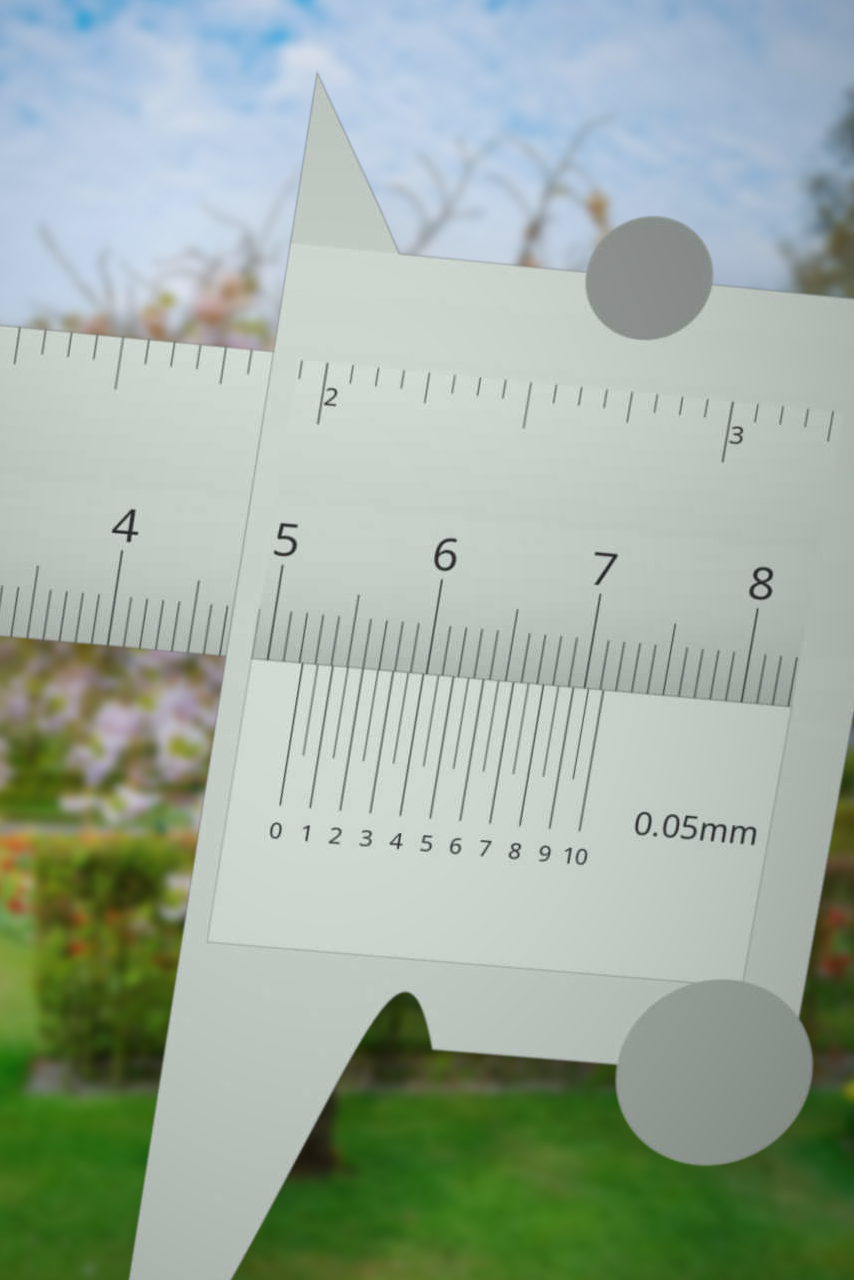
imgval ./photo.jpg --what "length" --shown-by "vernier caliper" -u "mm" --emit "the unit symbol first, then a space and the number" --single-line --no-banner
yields mm 52.2
